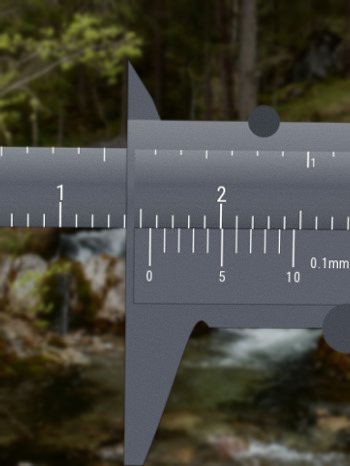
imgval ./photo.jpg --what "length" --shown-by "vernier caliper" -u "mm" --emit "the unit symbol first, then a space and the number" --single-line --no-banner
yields mm 15.6
